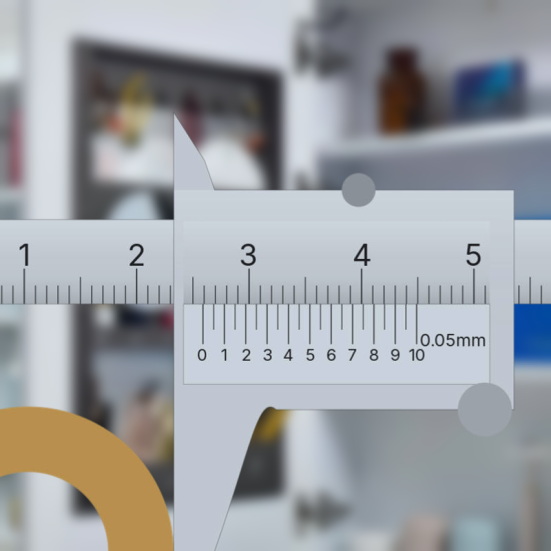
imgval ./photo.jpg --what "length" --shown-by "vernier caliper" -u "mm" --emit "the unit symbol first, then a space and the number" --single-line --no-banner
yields mm 25.9
